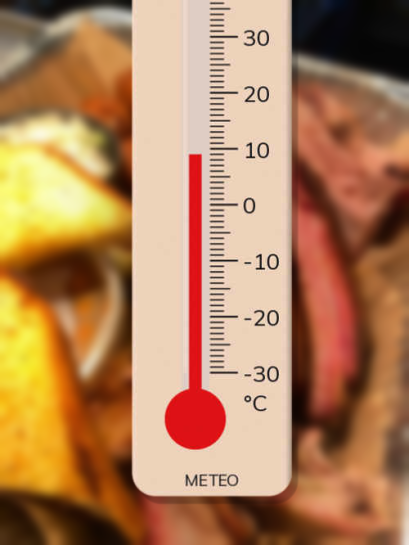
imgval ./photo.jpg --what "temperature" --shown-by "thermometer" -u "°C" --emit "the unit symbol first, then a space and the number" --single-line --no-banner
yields °C 9
